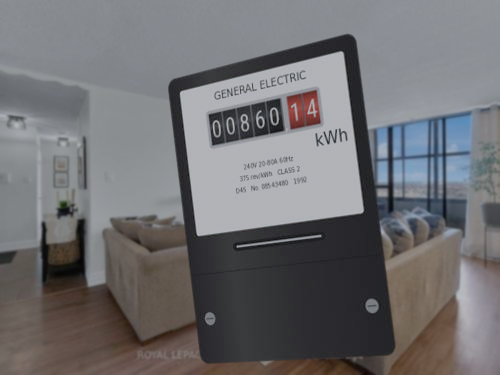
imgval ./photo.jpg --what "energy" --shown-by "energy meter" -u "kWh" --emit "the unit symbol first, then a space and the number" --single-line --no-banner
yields kWh 860.14
